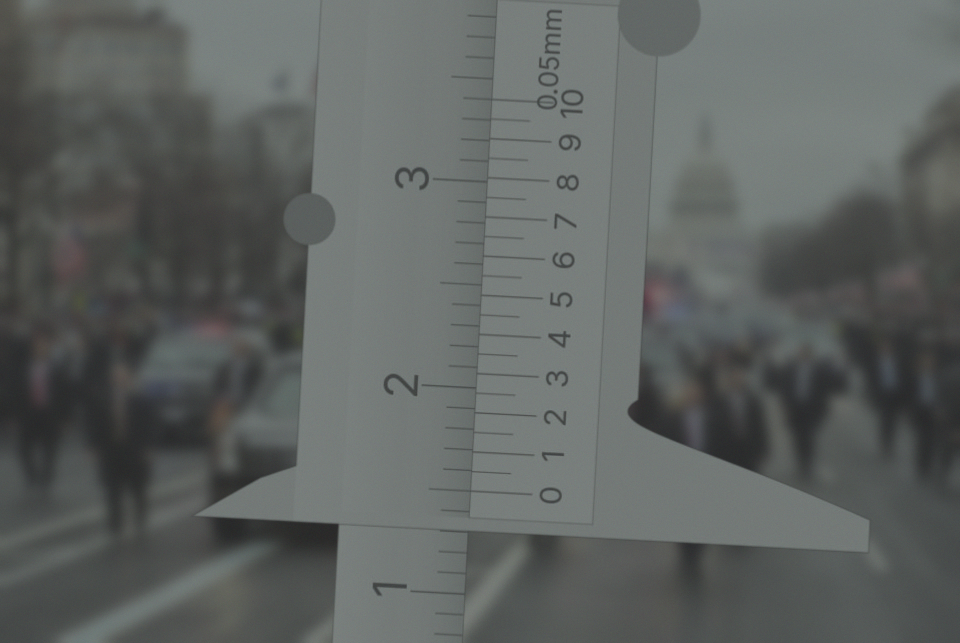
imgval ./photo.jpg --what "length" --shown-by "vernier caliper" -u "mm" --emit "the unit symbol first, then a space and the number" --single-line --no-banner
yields mm 15.0
